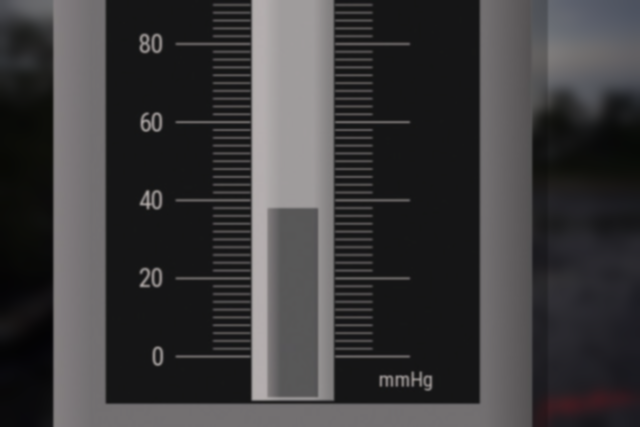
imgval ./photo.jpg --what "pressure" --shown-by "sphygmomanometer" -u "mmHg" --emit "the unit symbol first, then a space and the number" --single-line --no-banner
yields mmHg 38
